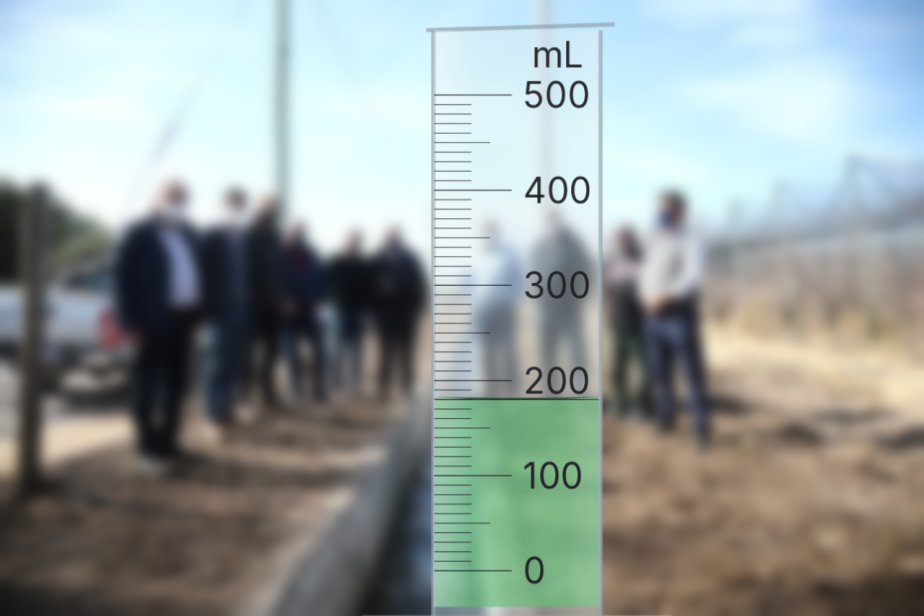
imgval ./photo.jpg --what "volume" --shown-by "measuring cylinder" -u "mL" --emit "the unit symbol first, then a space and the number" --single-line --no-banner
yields mL 180
